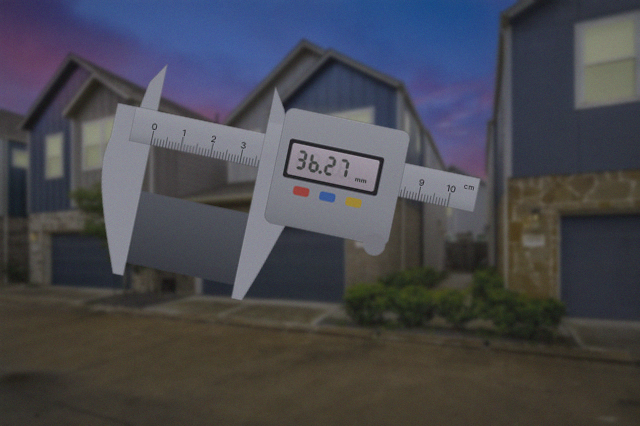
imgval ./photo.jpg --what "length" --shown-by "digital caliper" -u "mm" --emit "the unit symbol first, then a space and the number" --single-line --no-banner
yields mm 36.27
